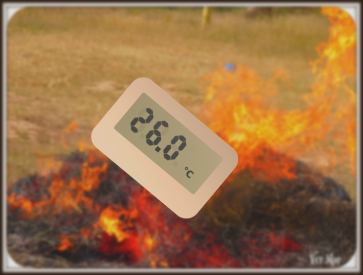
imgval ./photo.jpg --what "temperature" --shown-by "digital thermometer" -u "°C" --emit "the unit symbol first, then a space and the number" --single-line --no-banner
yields °C 26.0
